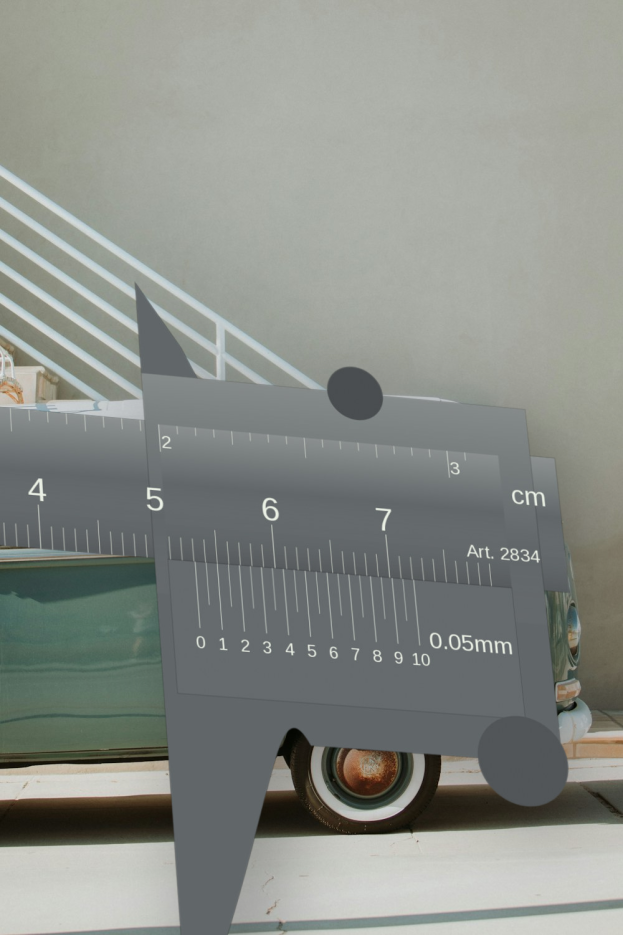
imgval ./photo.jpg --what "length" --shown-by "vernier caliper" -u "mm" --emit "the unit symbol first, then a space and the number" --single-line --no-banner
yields mm 53.1
